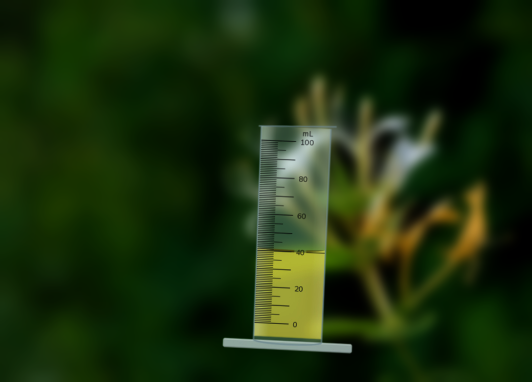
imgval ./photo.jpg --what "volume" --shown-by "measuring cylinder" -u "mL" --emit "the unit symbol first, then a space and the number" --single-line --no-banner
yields mL 40
